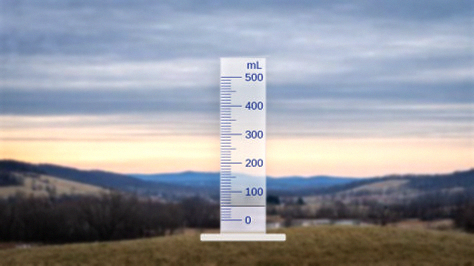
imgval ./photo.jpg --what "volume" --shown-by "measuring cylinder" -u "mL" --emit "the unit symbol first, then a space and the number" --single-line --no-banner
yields mL 50
